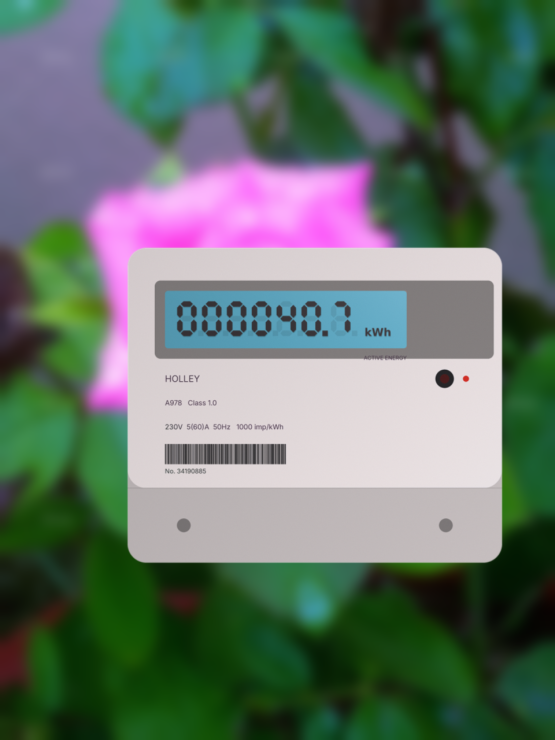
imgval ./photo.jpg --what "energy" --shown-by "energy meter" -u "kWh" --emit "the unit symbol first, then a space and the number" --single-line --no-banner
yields kWh 40.7
